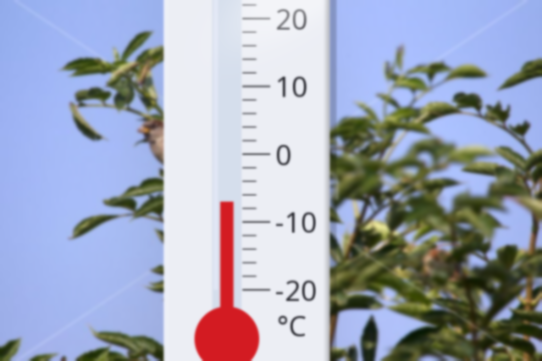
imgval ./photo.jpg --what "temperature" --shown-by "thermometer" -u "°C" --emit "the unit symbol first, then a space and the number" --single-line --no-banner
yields °C -7
